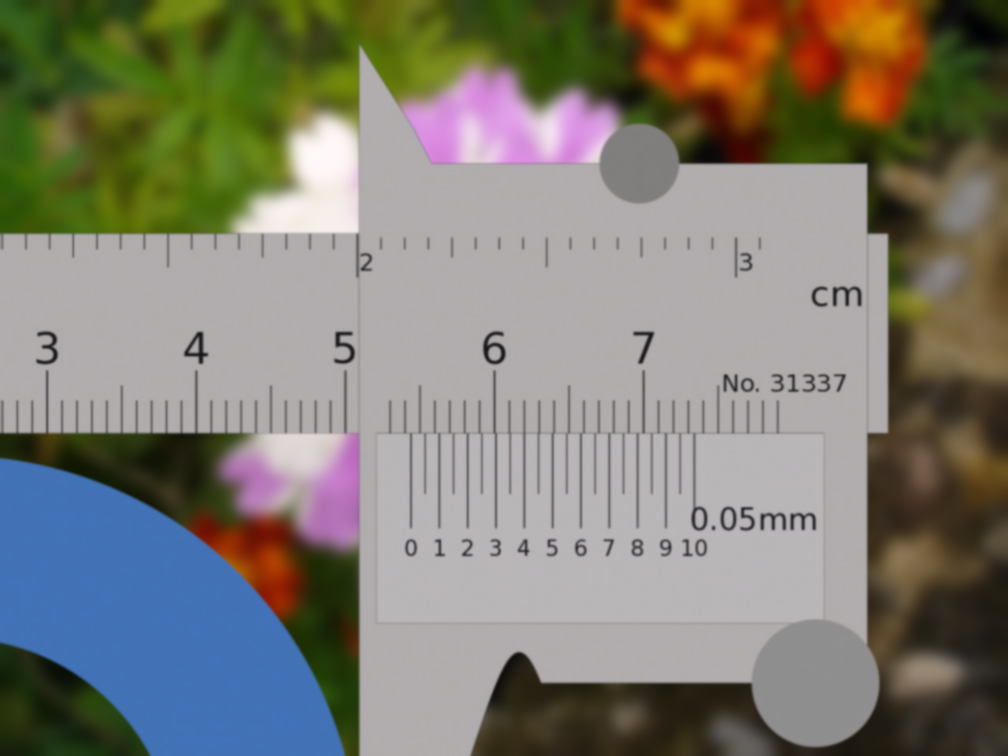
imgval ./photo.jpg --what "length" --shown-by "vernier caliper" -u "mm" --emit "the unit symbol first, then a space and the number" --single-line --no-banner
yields mm 54.4
